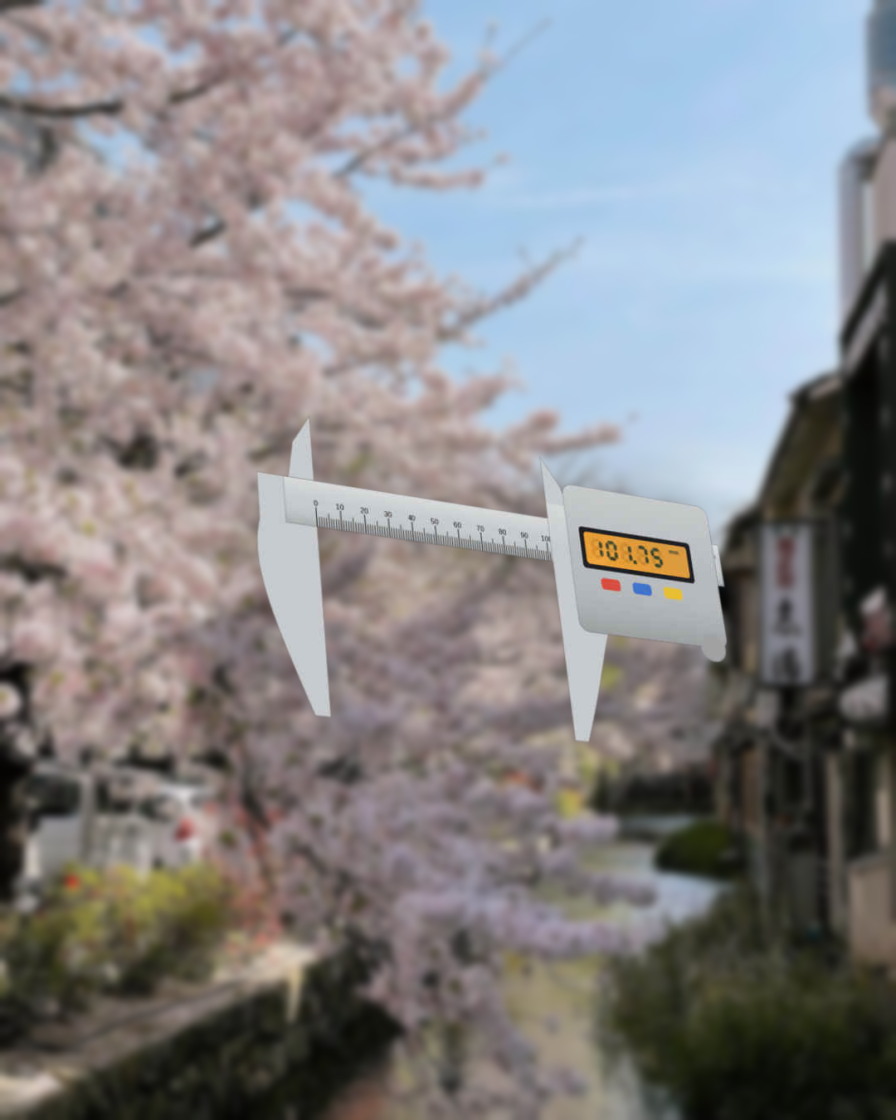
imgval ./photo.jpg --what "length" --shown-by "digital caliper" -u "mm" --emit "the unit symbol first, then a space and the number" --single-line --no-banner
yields mm 101.75
